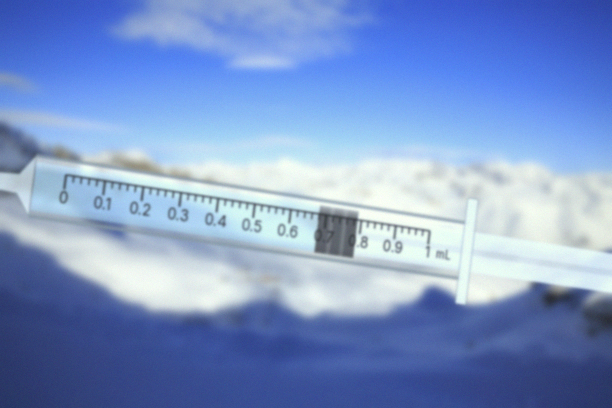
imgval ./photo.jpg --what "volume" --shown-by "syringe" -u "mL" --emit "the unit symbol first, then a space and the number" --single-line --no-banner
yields mL 0.68
